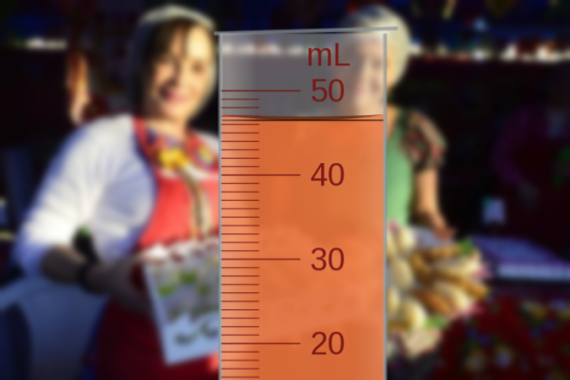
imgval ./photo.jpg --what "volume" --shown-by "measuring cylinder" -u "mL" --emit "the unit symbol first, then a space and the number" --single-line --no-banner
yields mL 46.5
